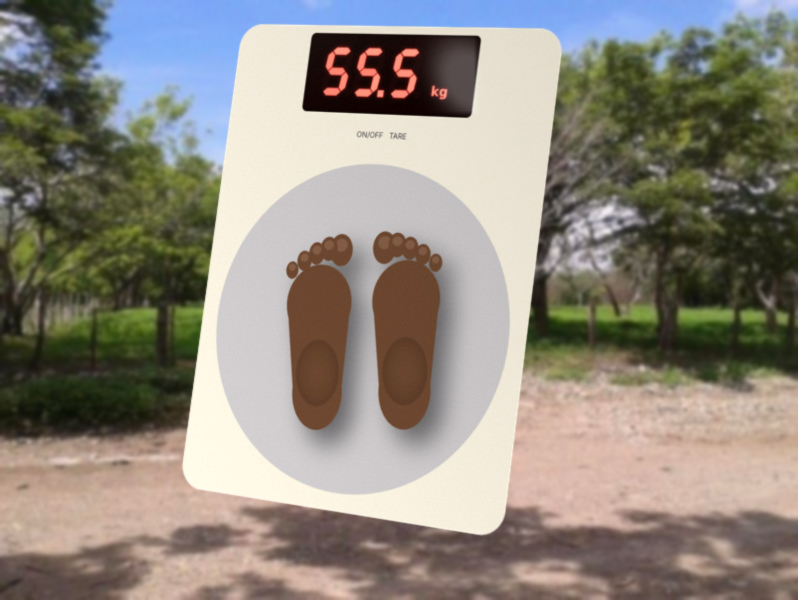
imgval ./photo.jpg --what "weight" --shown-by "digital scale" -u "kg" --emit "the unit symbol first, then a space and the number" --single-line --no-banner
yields kg 55.5
